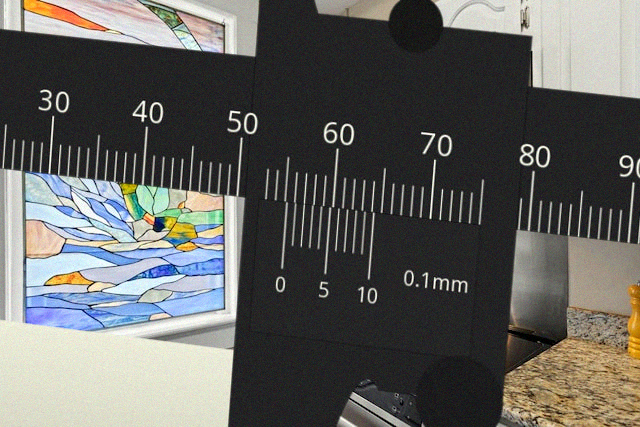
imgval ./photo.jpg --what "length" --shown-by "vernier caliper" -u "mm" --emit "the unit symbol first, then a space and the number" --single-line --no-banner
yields mm 55.2
